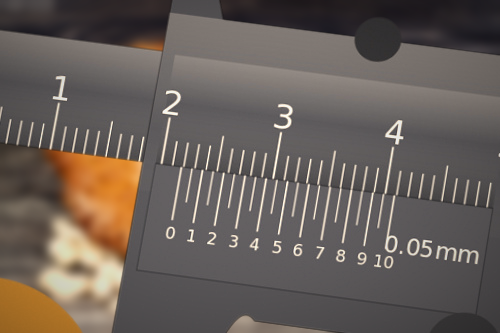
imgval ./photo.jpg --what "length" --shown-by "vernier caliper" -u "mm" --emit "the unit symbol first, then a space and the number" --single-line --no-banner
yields mm 21.8
